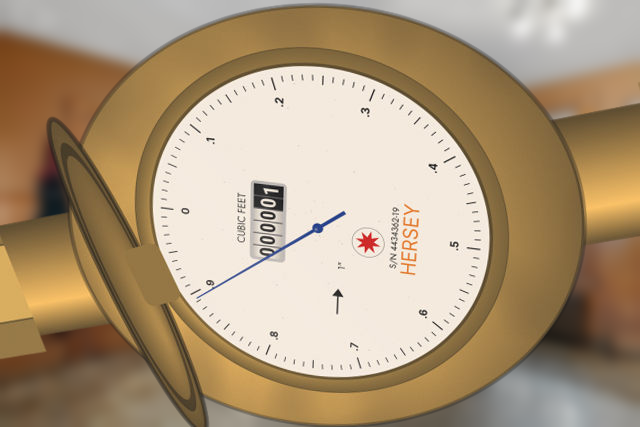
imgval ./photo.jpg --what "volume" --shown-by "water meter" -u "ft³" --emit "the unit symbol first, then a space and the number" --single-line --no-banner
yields ft³ 0.89
